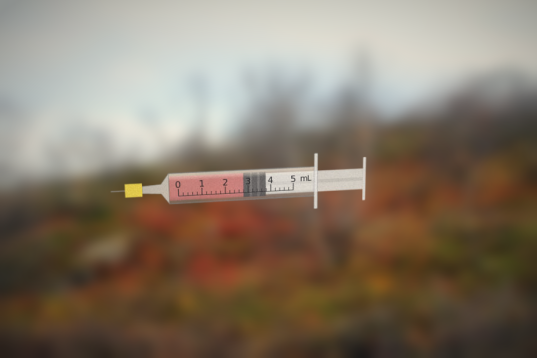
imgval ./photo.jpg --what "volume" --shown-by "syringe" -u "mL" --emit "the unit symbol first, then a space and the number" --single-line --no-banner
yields mL 2.8
